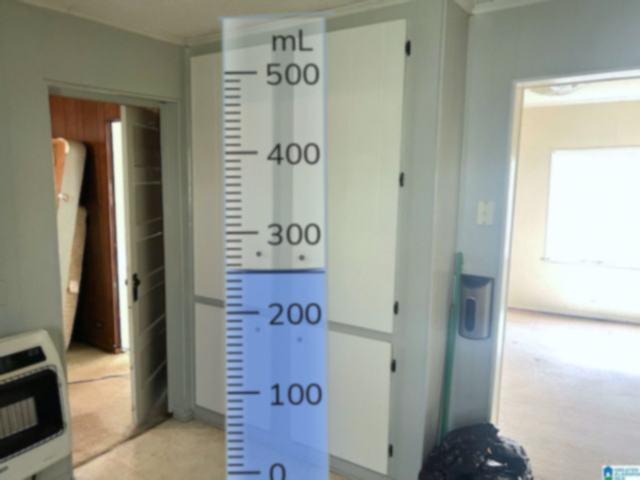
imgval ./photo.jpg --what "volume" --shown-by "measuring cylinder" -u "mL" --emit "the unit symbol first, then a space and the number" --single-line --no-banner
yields mL 250
